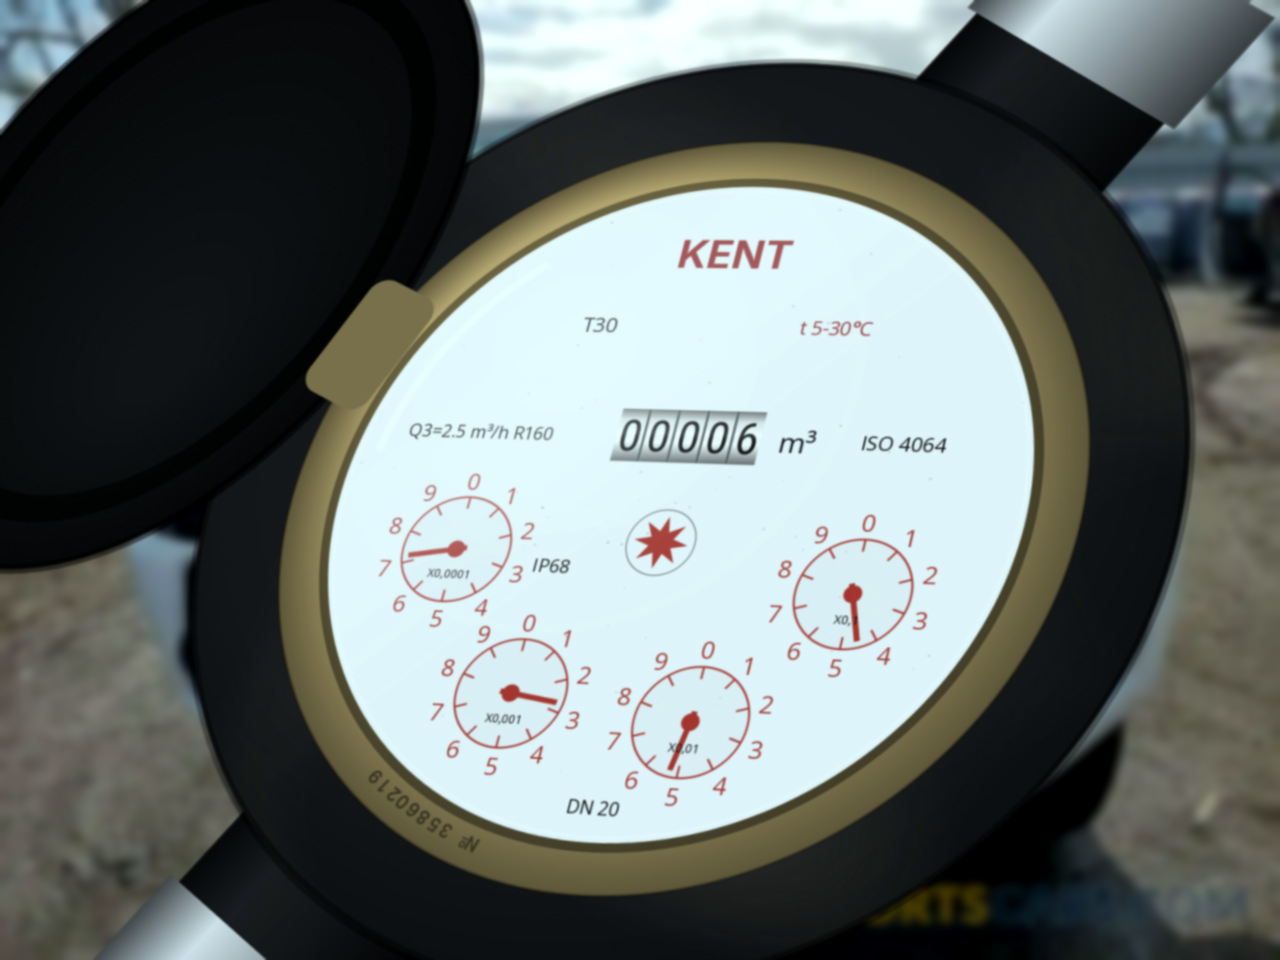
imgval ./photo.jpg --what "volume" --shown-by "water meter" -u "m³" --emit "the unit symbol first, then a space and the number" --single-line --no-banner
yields m³ 6.4527
